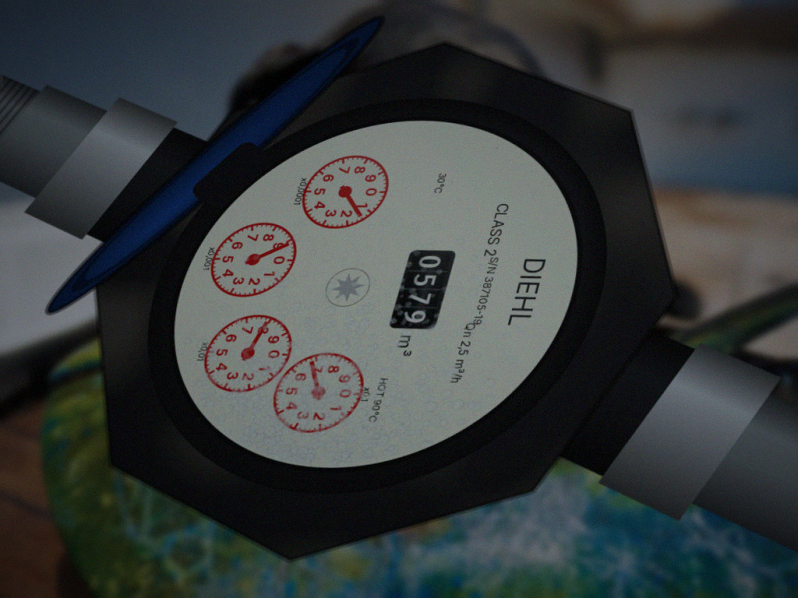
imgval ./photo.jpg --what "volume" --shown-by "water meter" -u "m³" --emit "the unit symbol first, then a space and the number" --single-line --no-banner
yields m³ 579.6791
